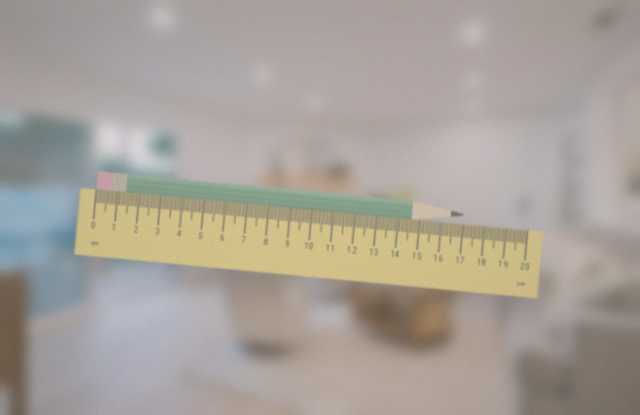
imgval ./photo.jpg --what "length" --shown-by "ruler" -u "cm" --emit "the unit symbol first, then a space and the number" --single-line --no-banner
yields cm 17
